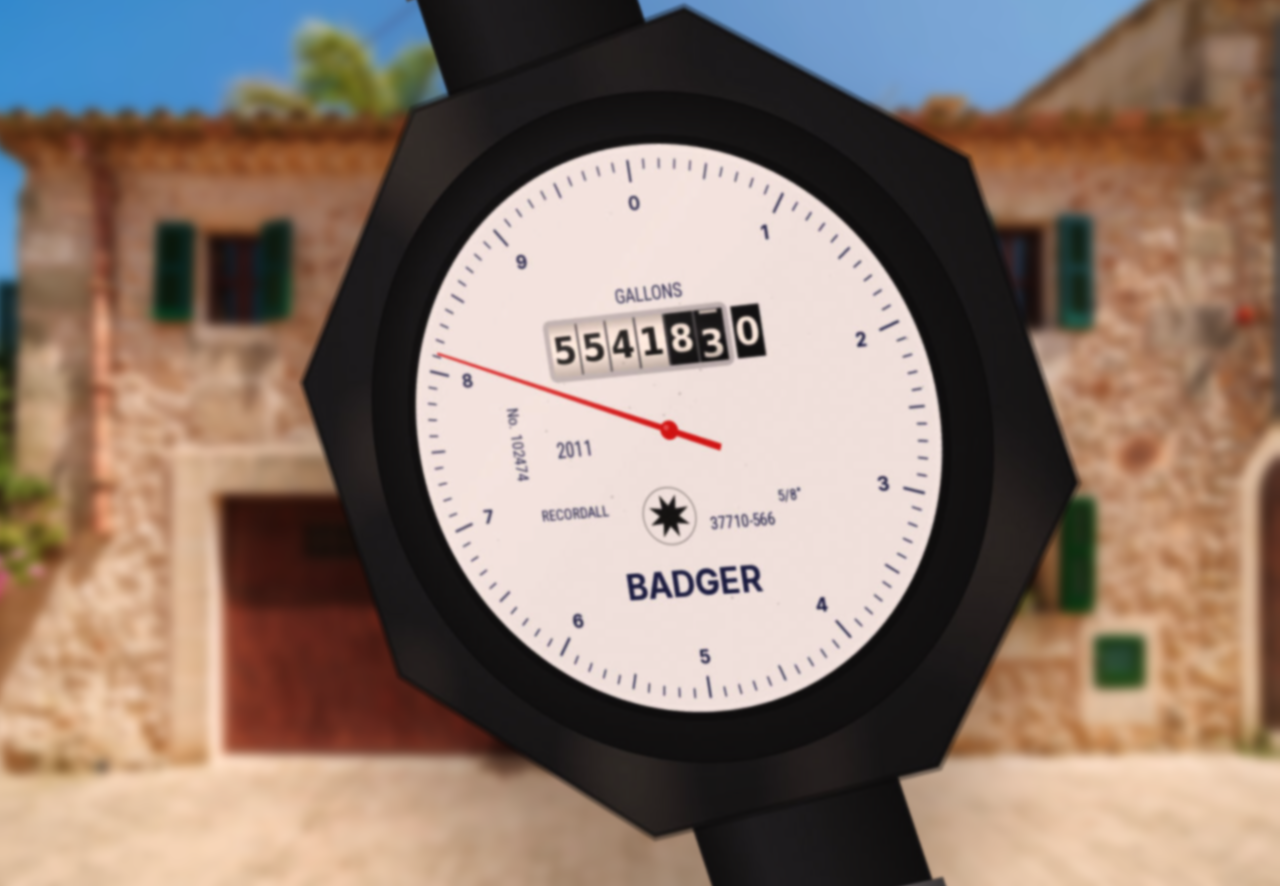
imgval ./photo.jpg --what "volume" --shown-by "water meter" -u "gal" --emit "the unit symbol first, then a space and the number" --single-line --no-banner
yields gal 5541828.1
